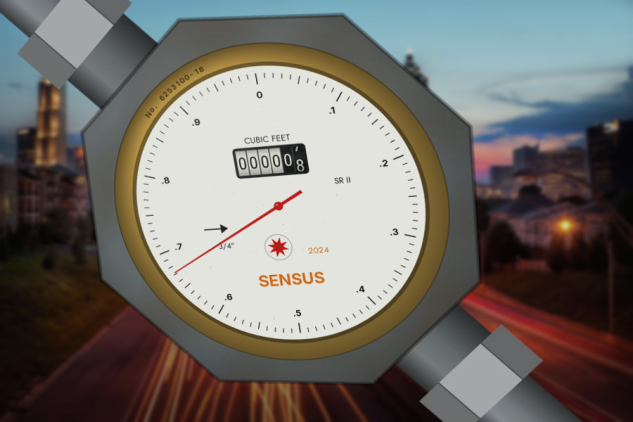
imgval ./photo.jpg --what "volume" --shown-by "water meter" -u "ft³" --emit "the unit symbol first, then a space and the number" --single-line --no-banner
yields ft³ 7.67
